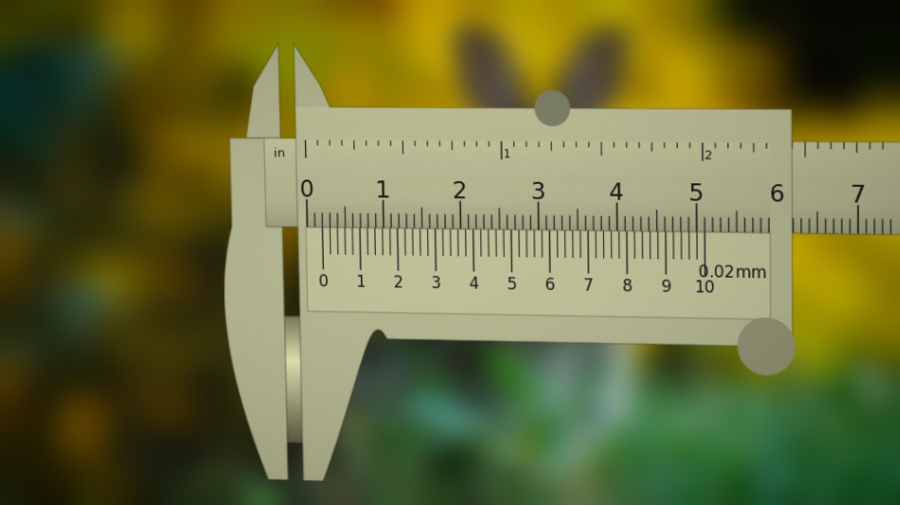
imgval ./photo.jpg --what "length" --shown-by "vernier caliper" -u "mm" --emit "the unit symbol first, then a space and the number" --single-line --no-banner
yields mm 2.0
